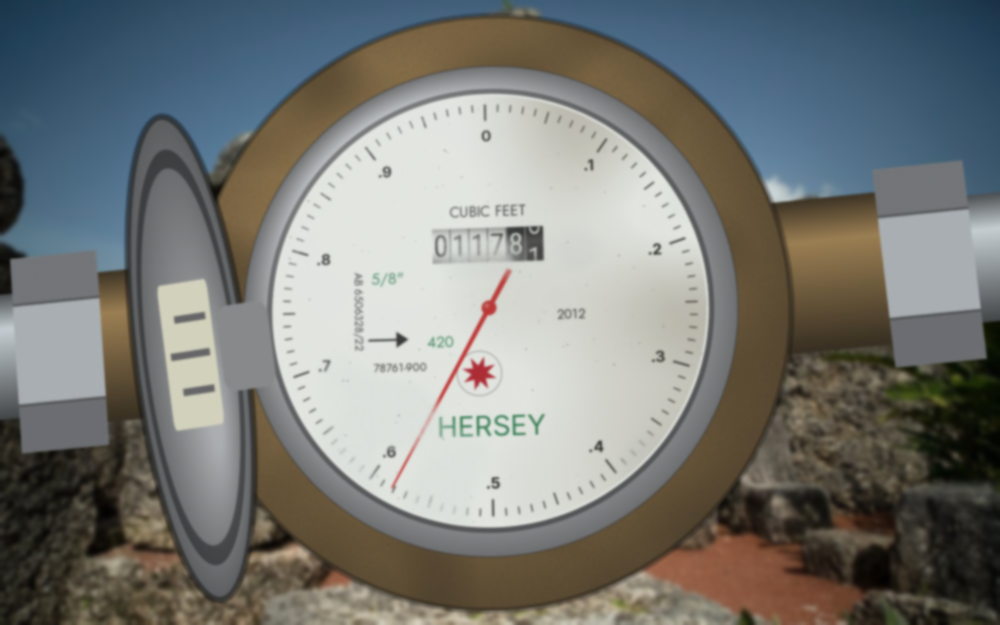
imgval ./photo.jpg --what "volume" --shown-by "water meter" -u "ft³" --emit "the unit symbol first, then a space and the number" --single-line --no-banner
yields ft³ 11780.58
